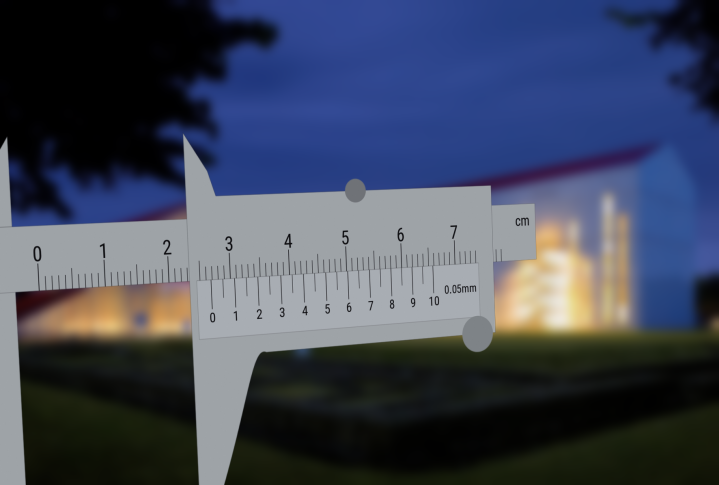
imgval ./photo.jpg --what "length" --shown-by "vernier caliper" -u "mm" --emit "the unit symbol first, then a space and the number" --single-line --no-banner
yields mm 26.8
